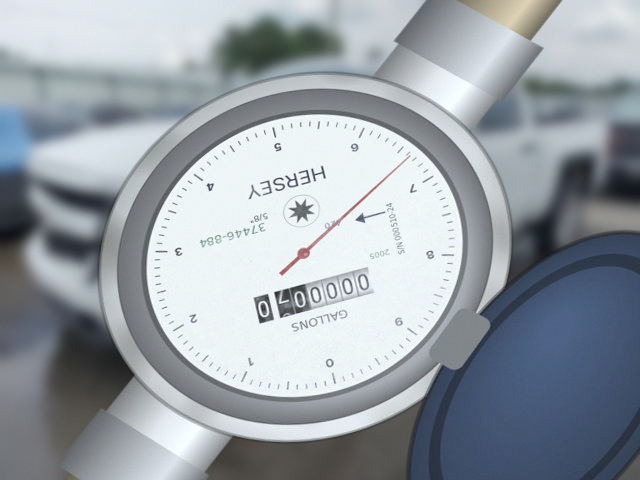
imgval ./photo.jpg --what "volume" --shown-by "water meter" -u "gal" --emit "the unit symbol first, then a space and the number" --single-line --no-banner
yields gal 66.6
